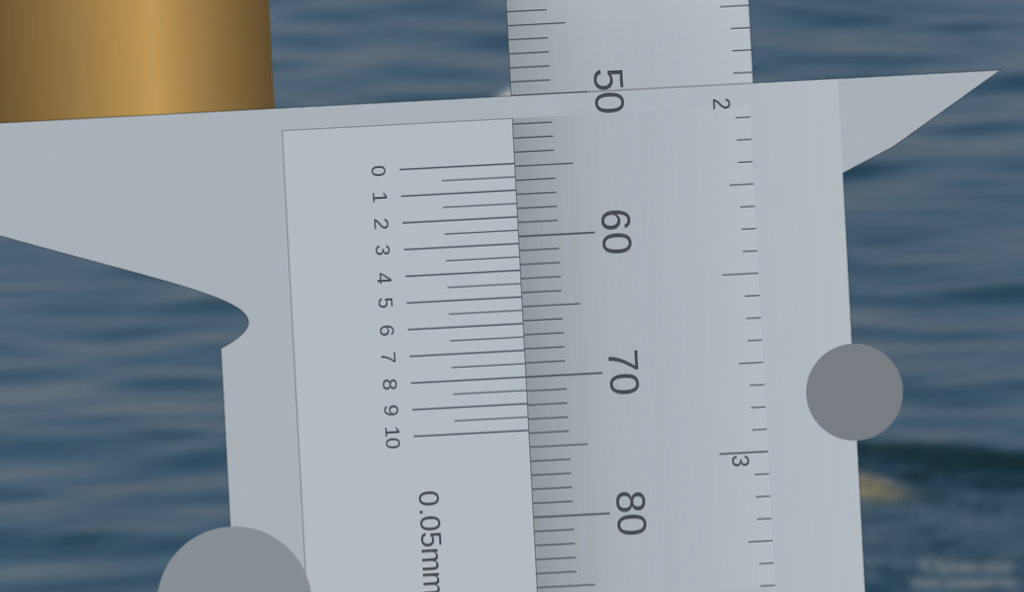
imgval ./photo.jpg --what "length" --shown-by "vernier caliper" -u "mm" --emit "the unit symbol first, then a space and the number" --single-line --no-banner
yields mm 54.8
